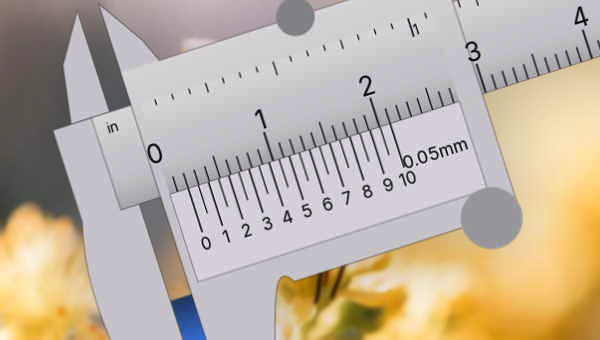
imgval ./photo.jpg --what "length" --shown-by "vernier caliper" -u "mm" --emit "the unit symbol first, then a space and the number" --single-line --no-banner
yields mm 2.0
